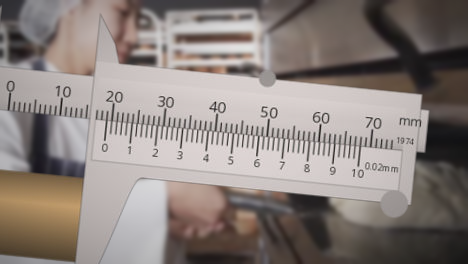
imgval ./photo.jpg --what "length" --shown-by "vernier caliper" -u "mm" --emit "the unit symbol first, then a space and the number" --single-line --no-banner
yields mm 19.0
